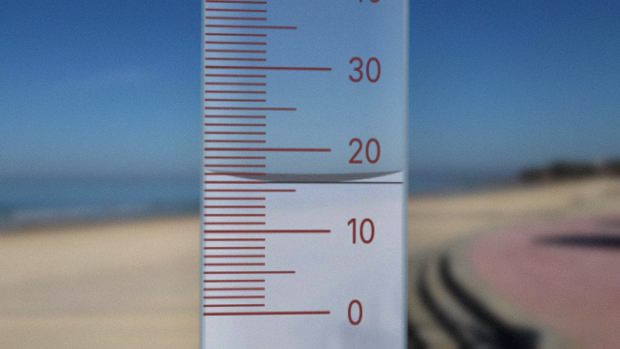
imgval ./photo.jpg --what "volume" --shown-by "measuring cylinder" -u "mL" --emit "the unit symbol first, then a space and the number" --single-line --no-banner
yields mL 16
